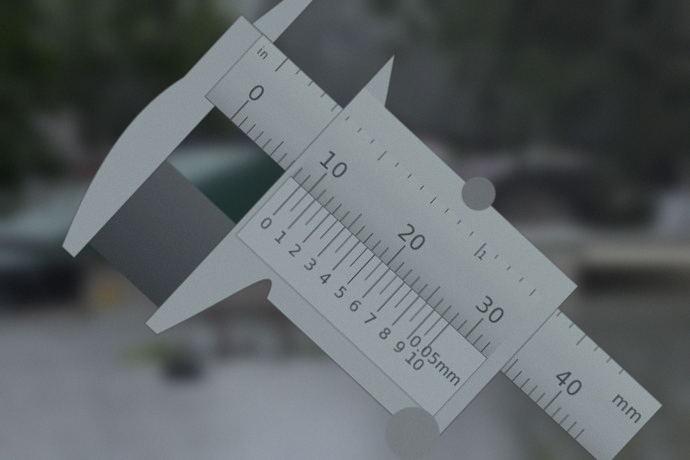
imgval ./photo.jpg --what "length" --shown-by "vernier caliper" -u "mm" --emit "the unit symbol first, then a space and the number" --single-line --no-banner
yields mm 9.0
